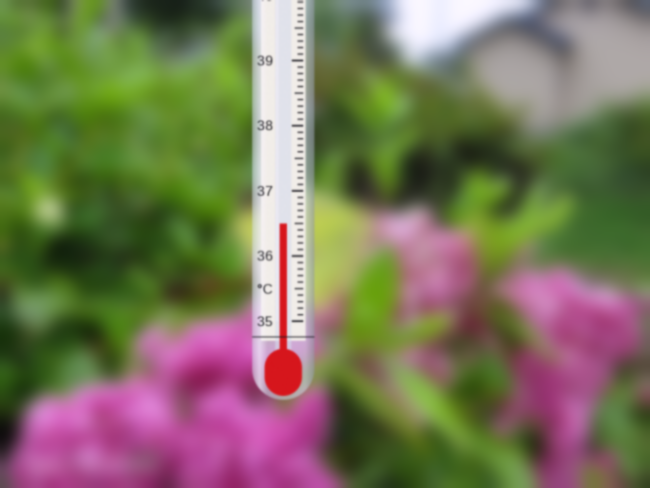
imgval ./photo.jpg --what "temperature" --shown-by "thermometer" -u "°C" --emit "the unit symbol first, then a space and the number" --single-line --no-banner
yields °C 36.5
